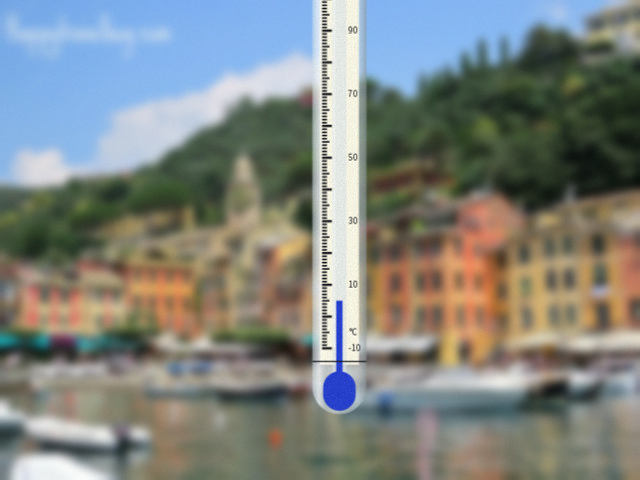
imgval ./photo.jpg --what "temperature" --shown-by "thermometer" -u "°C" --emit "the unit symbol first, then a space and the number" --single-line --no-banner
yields °C 5
